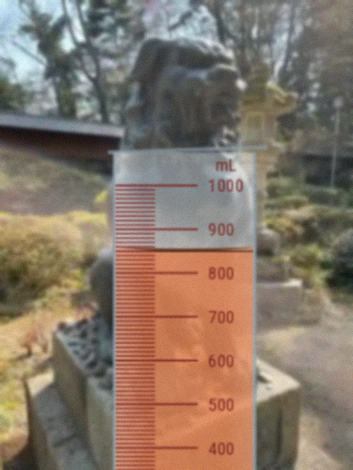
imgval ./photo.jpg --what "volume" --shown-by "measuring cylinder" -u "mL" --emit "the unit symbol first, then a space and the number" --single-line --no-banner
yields mL 850
